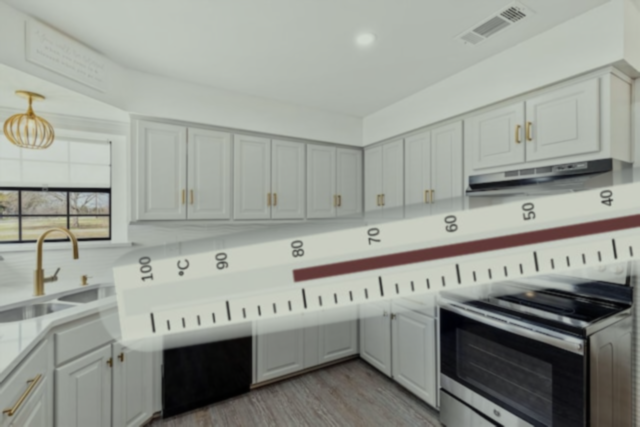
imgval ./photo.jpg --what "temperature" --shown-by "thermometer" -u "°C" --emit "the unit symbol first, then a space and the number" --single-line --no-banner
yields °C 81
